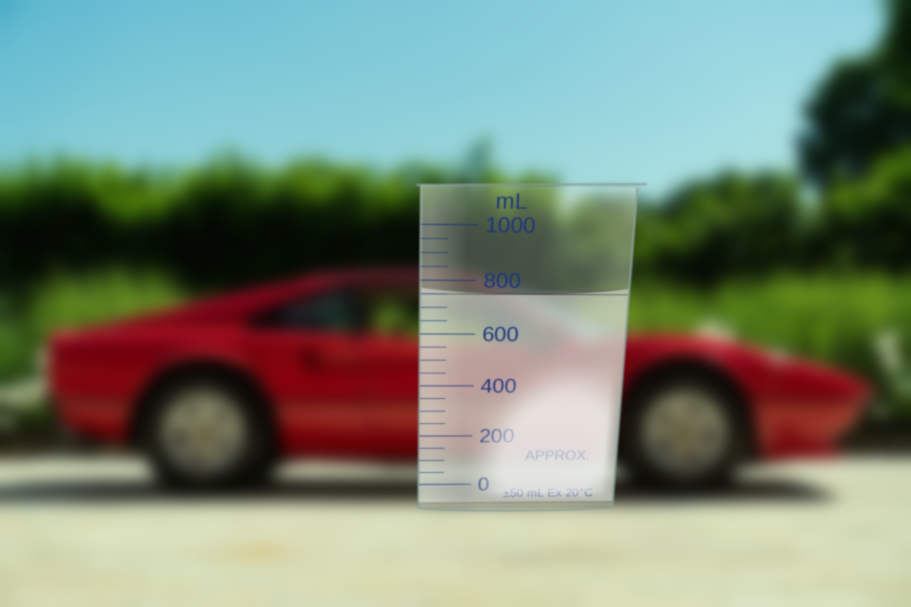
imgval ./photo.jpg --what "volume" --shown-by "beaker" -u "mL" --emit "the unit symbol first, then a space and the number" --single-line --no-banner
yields mL 750
